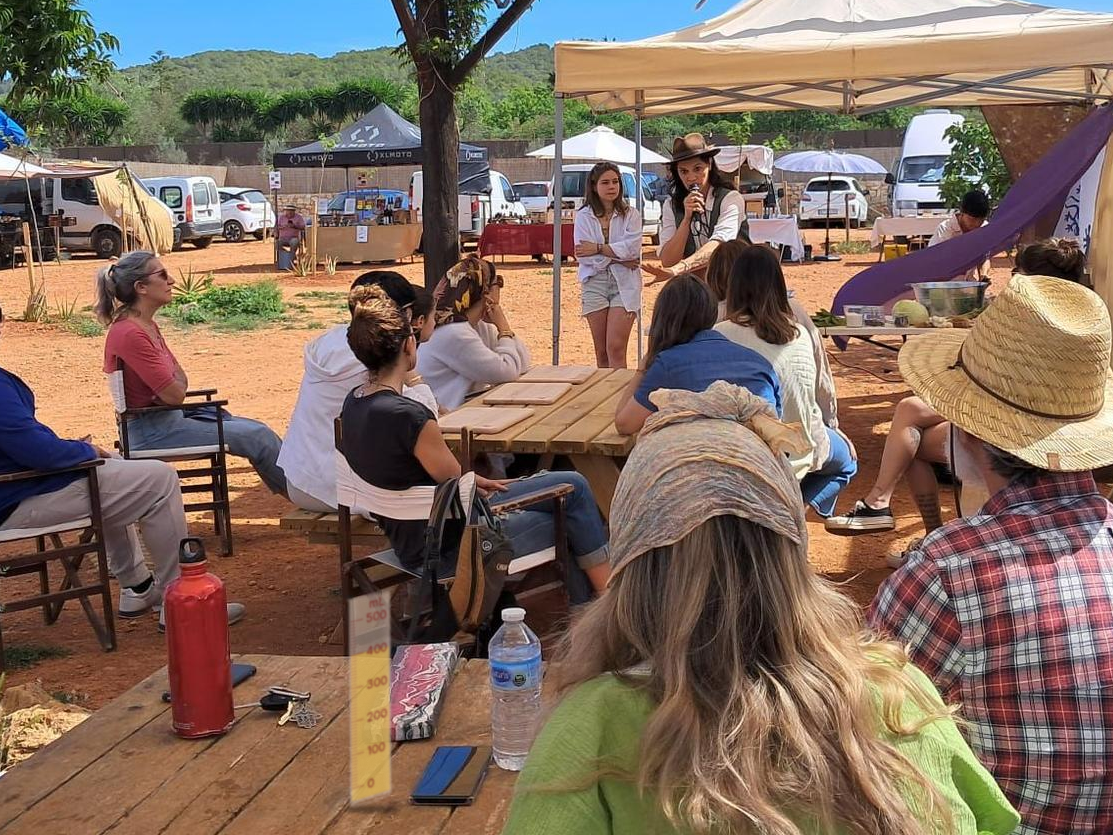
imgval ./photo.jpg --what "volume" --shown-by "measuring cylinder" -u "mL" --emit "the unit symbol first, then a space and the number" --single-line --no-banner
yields mL 400
